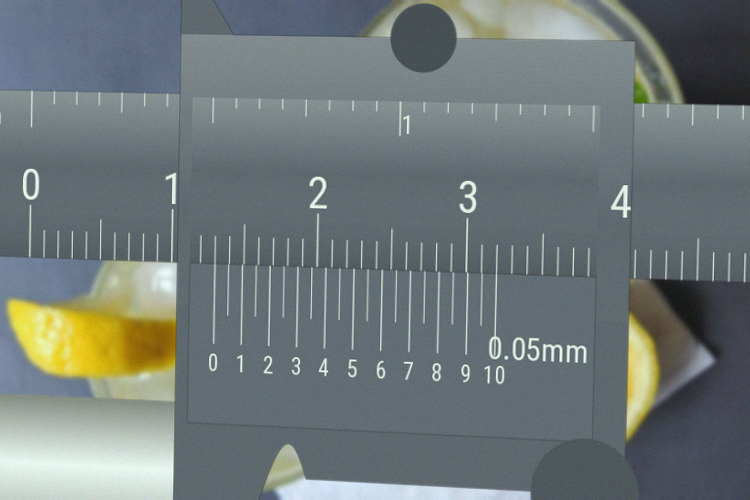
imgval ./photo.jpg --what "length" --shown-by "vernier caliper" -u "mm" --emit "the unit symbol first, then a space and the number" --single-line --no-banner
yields mm 13.0
